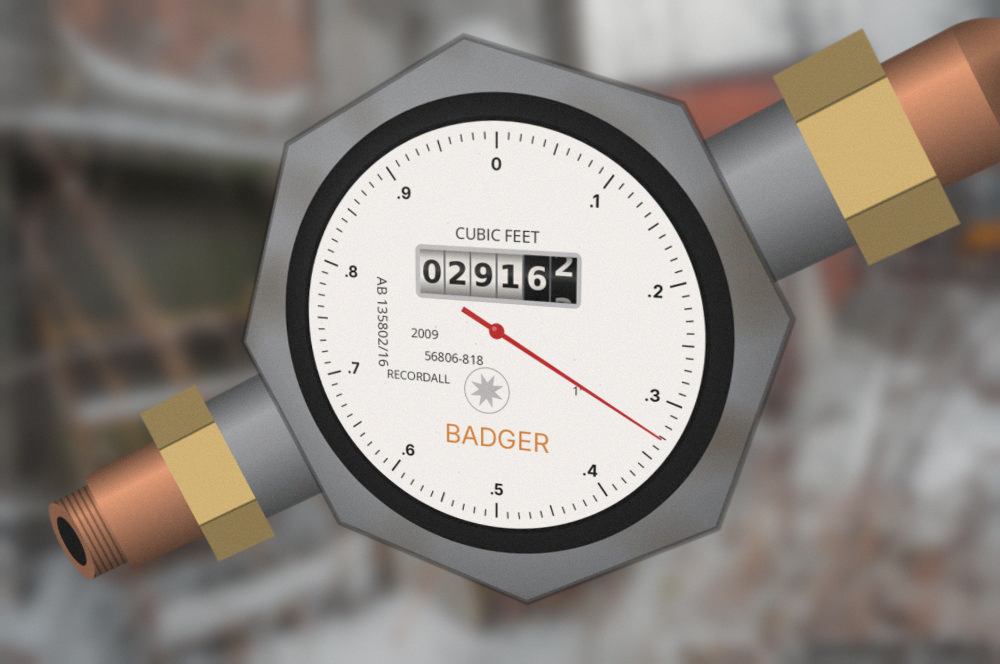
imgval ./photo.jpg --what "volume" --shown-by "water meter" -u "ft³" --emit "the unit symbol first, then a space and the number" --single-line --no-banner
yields ft³ 29162.33
